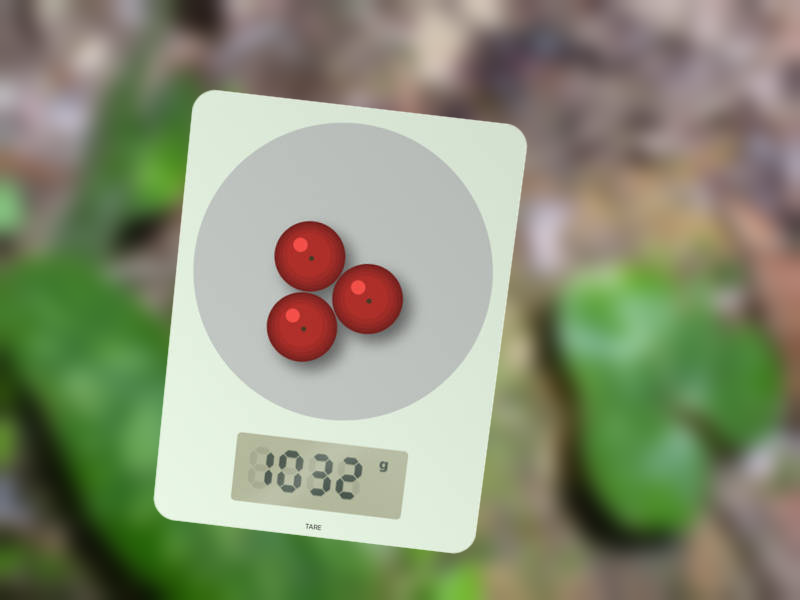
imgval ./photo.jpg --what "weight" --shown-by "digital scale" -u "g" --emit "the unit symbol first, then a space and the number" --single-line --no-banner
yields g 1032
